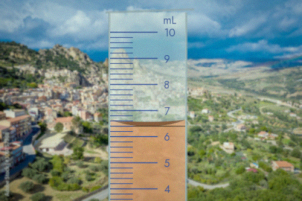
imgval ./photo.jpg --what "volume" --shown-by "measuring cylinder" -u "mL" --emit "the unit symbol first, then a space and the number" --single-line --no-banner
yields mL 6.4
